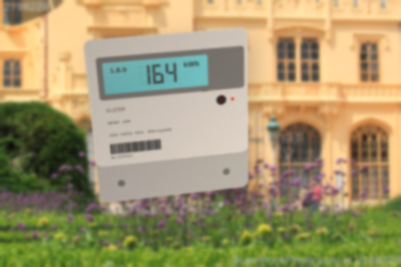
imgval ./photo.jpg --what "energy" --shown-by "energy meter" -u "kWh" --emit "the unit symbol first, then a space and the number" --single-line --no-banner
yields kWh 164
